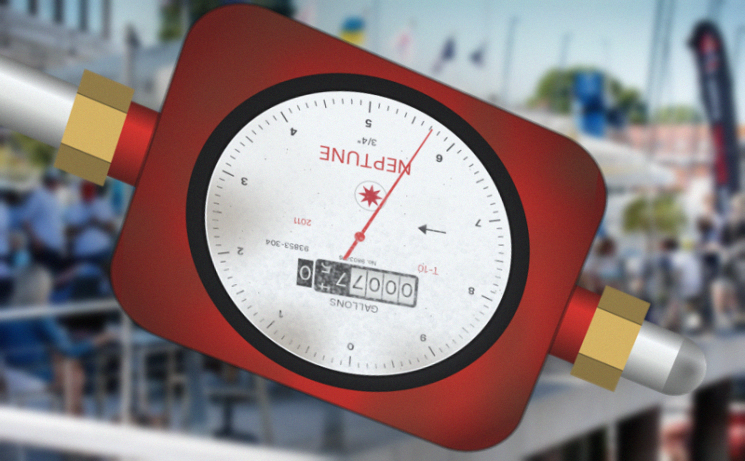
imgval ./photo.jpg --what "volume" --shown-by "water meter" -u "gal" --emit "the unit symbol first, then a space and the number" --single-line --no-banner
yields gal 7745.7
